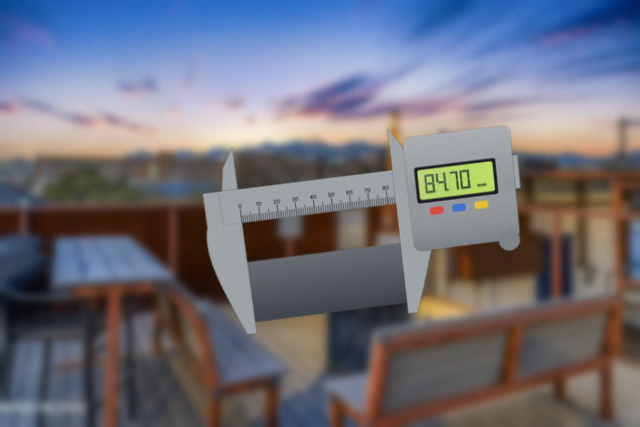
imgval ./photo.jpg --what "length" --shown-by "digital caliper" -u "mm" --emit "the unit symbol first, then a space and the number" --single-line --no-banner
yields mm 84.70
